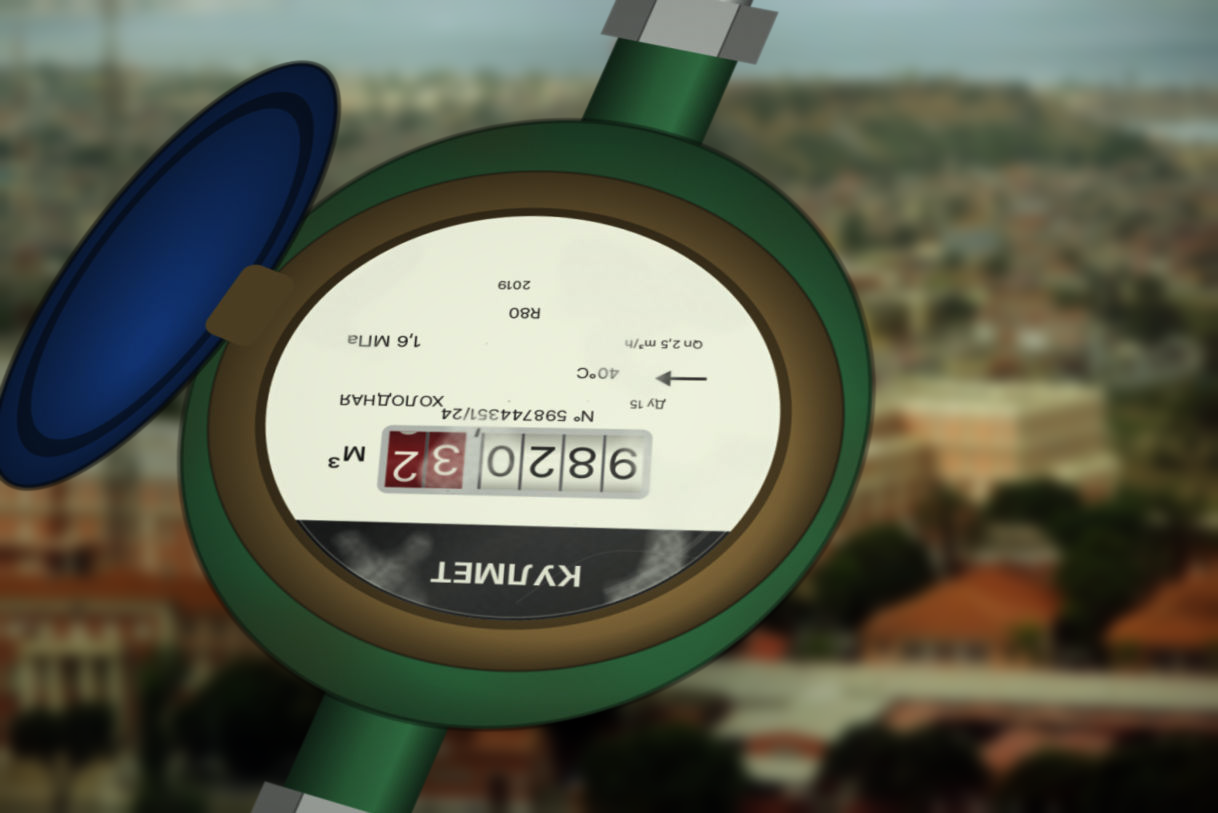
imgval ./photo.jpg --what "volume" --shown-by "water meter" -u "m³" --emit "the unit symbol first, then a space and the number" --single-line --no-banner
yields m³ 9820.32
